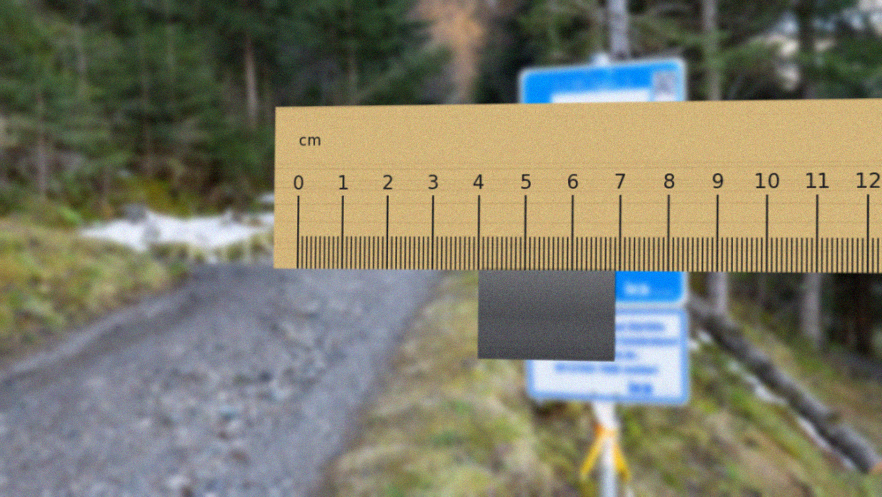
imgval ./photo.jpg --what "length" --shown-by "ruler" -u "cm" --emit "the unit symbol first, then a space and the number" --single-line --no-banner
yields cm 2.9
